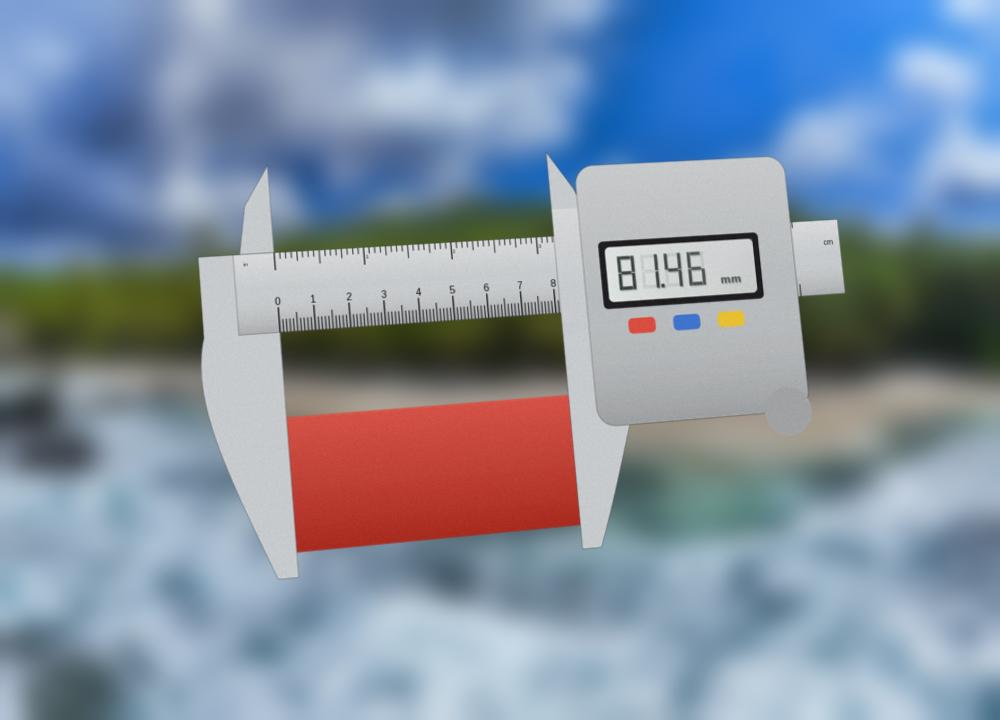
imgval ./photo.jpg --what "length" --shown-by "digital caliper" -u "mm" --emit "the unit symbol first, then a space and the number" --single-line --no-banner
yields mm 81.46
